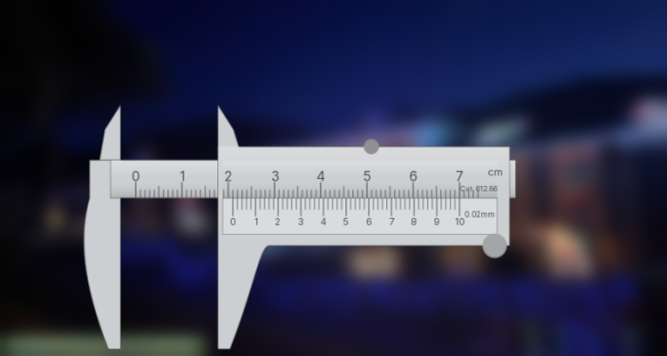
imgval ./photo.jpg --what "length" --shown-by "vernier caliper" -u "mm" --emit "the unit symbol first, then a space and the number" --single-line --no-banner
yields mm 21.0
